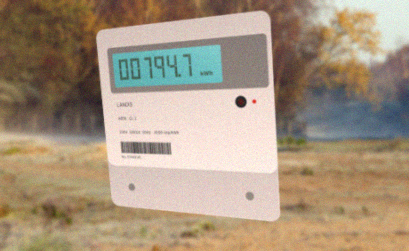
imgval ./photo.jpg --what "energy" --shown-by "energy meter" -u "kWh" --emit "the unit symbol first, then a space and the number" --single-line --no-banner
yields kWh 794.7
